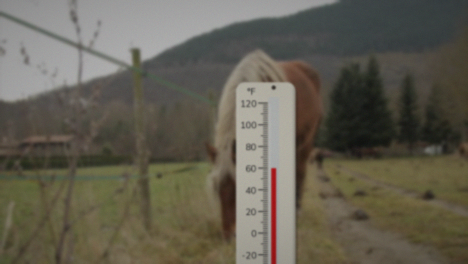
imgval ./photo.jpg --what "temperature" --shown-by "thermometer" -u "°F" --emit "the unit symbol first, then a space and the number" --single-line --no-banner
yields °F 60
